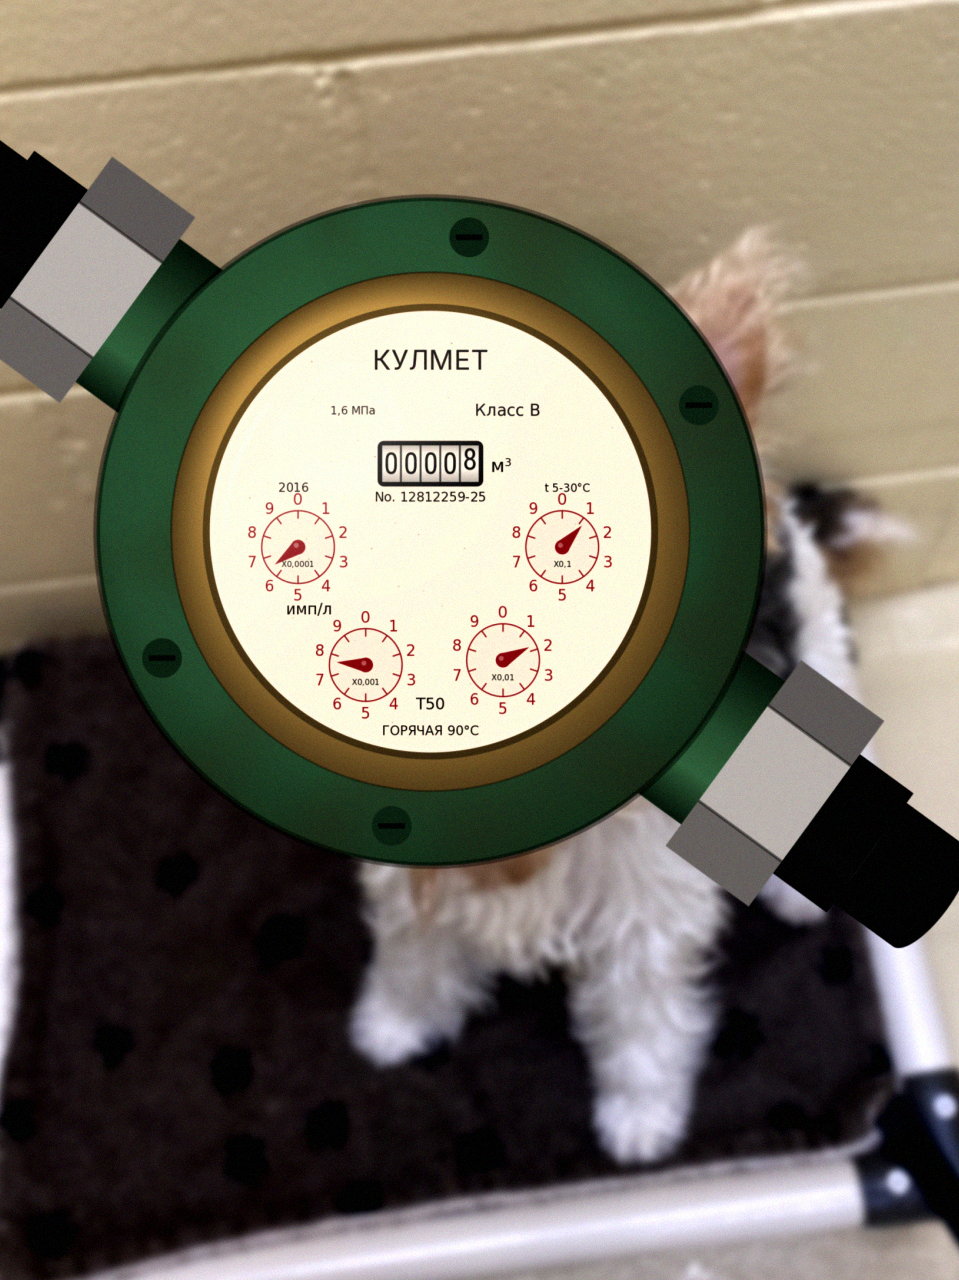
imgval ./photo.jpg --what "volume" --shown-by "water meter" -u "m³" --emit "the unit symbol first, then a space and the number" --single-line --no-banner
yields m³ 8.1176
